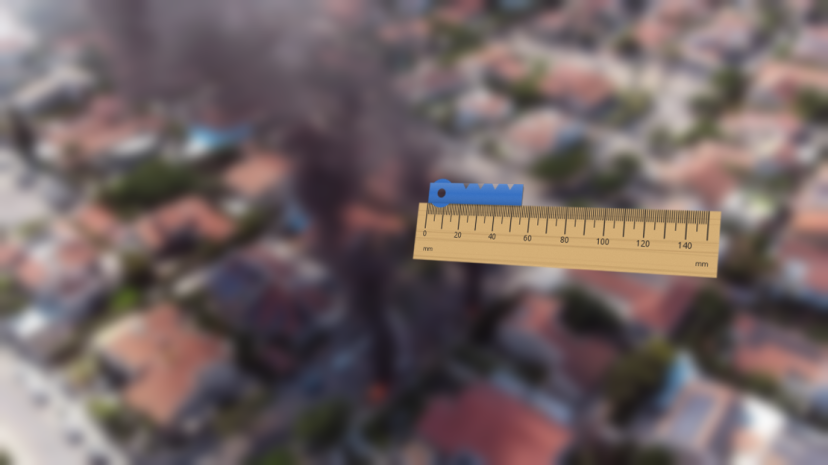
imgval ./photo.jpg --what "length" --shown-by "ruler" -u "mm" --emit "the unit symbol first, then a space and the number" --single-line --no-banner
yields mm 55
